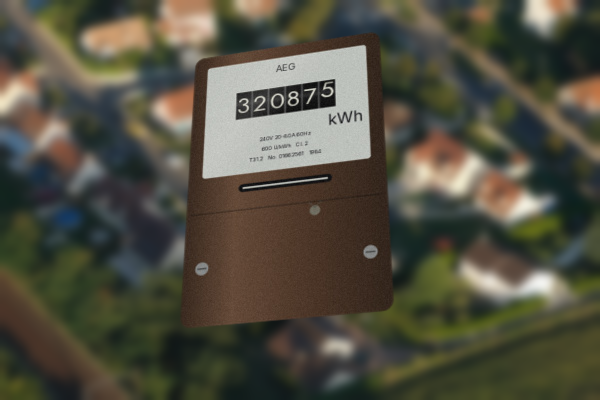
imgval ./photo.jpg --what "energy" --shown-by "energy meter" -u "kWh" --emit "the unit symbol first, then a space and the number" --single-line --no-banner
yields kWh 320875
